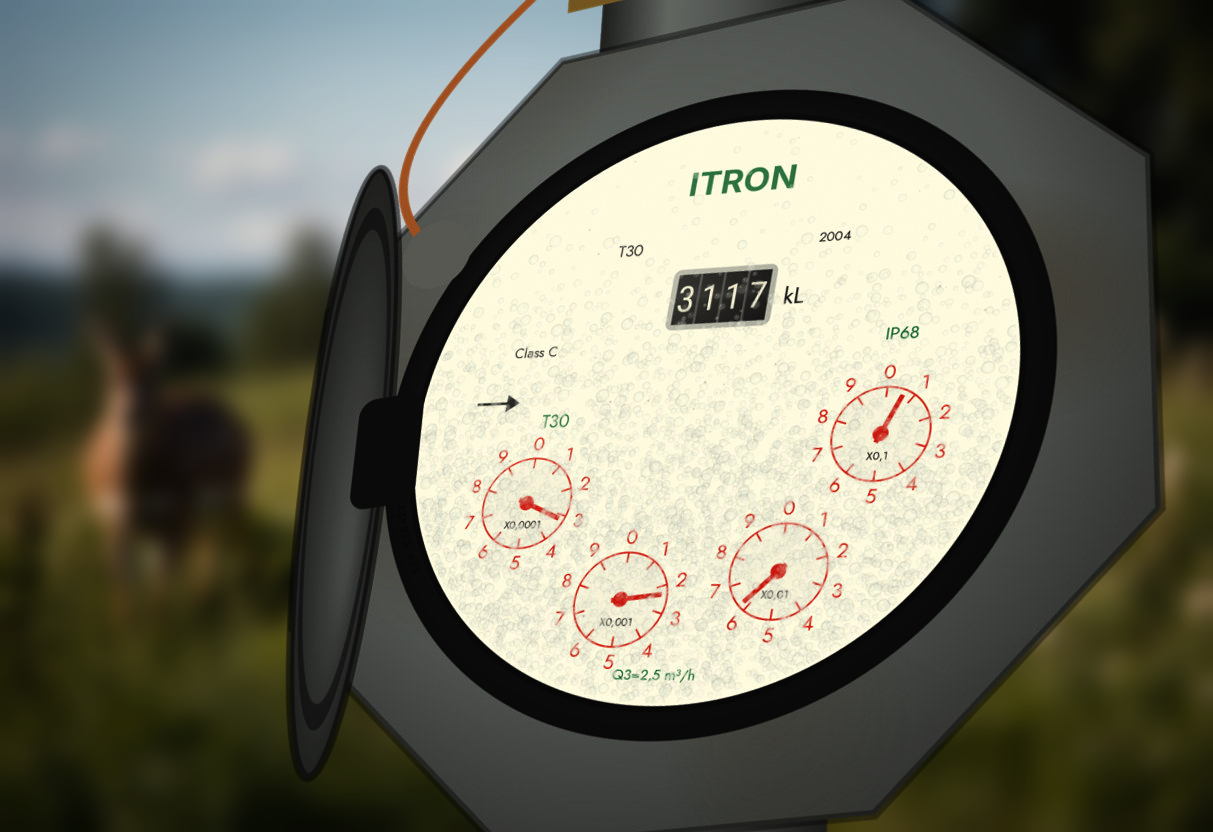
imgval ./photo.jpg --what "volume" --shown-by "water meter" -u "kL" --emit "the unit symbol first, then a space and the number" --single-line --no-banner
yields kL 3117.0623
